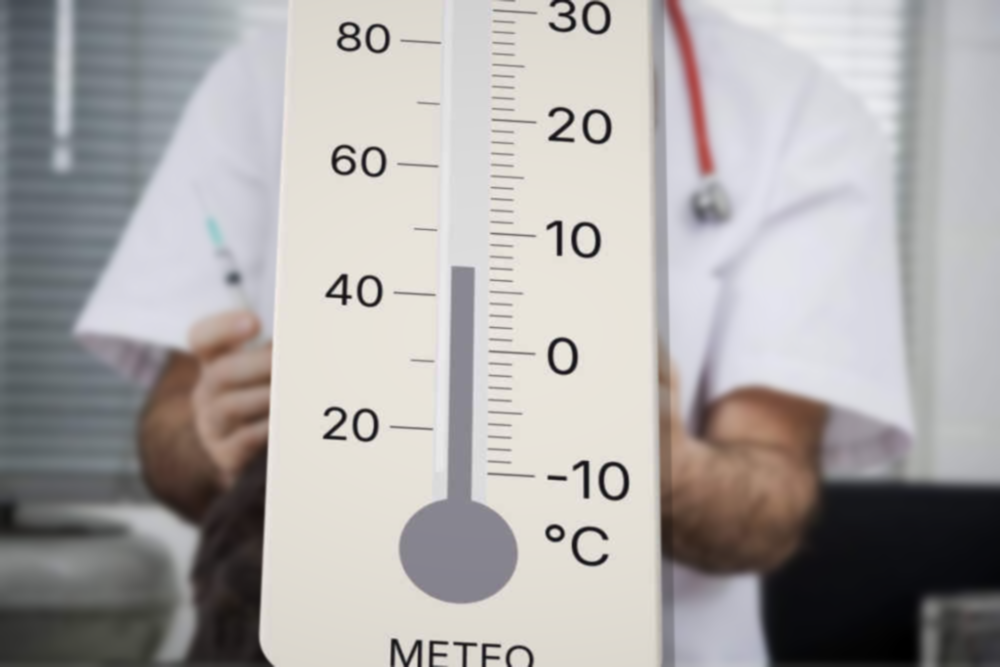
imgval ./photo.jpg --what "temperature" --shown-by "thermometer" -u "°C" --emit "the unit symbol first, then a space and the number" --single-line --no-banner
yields °C 7
